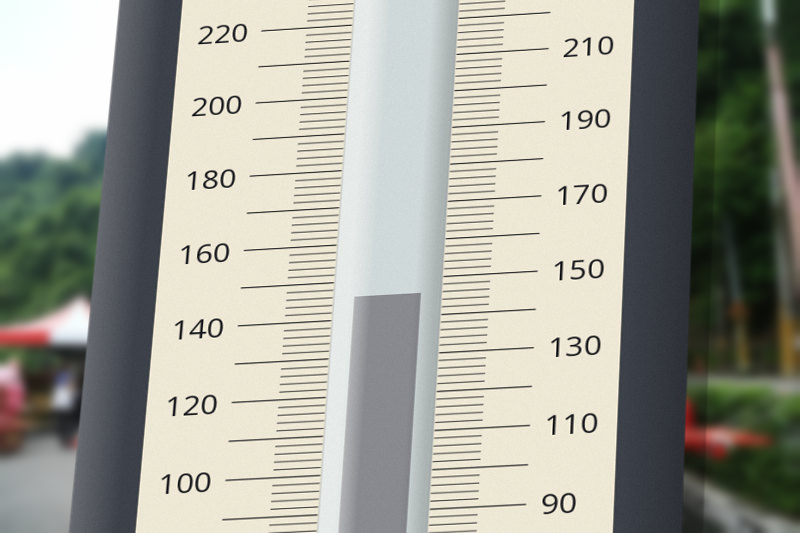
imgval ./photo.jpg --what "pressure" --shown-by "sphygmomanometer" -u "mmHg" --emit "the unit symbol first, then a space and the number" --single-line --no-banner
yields mmHg 146
